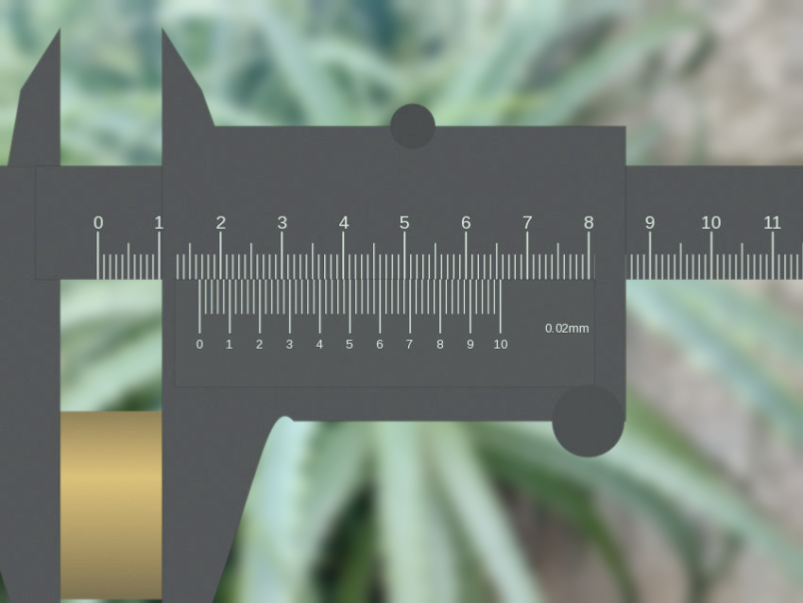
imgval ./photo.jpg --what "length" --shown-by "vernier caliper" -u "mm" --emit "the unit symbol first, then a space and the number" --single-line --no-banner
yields mm 16.6
